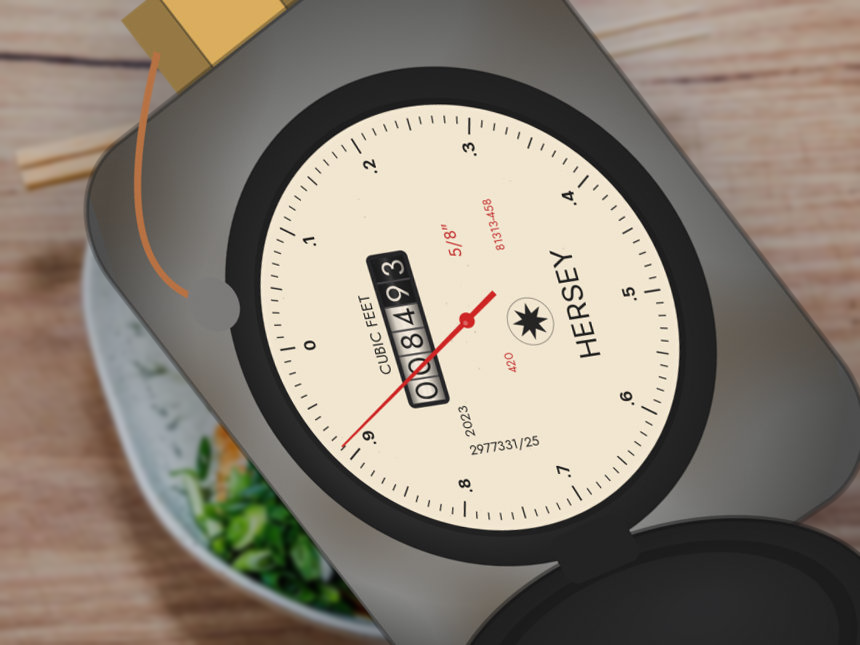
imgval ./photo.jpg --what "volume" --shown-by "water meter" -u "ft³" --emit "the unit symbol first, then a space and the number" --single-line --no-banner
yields ft³ 8492.91
